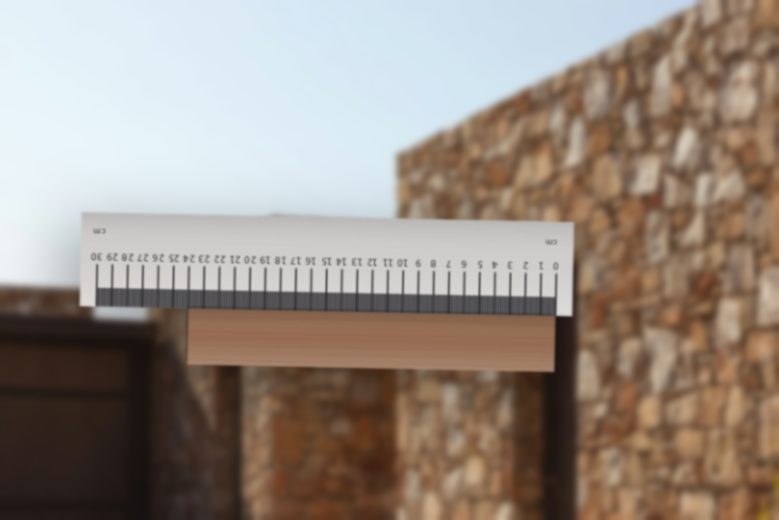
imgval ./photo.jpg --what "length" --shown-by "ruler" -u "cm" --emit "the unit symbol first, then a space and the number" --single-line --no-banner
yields cm 24
